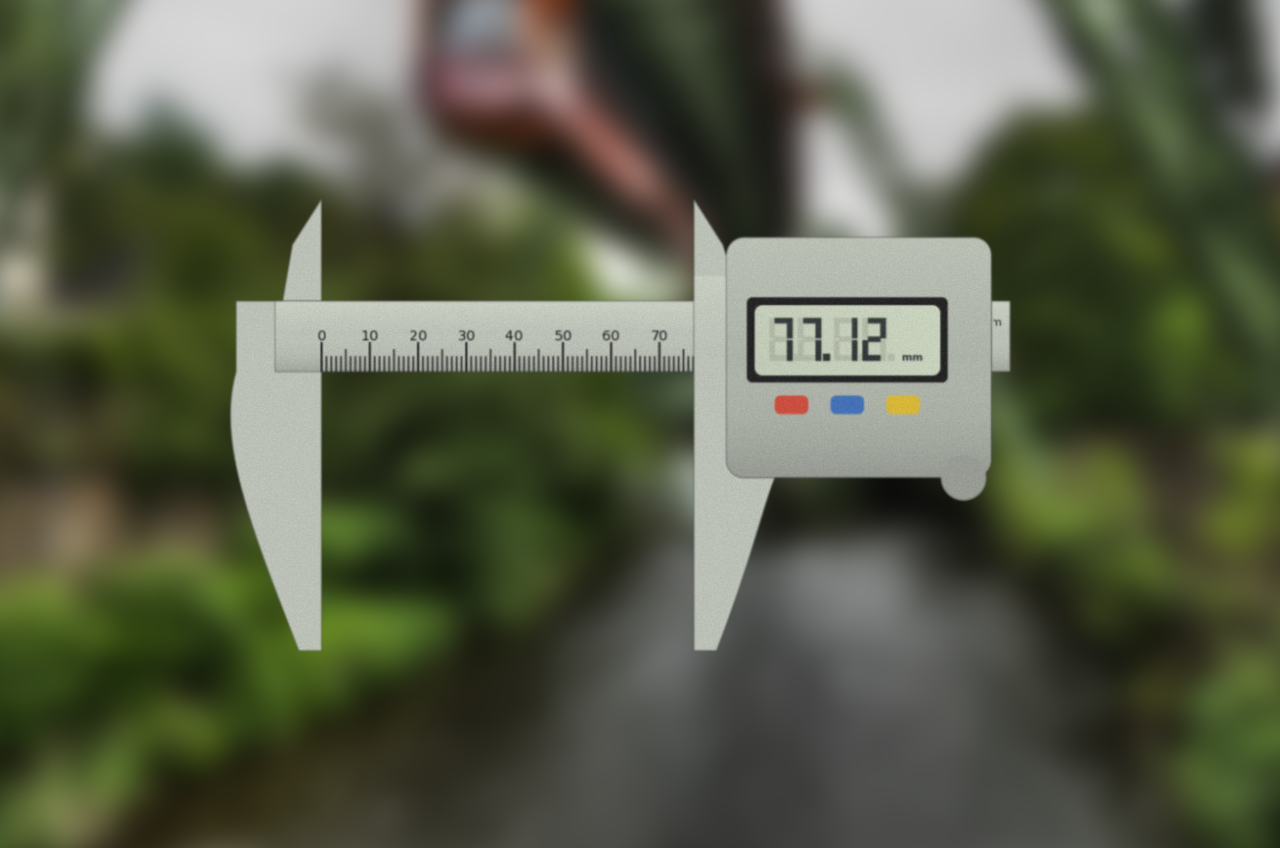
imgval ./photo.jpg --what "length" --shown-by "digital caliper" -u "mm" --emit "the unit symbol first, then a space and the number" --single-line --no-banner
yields mm 77.12
